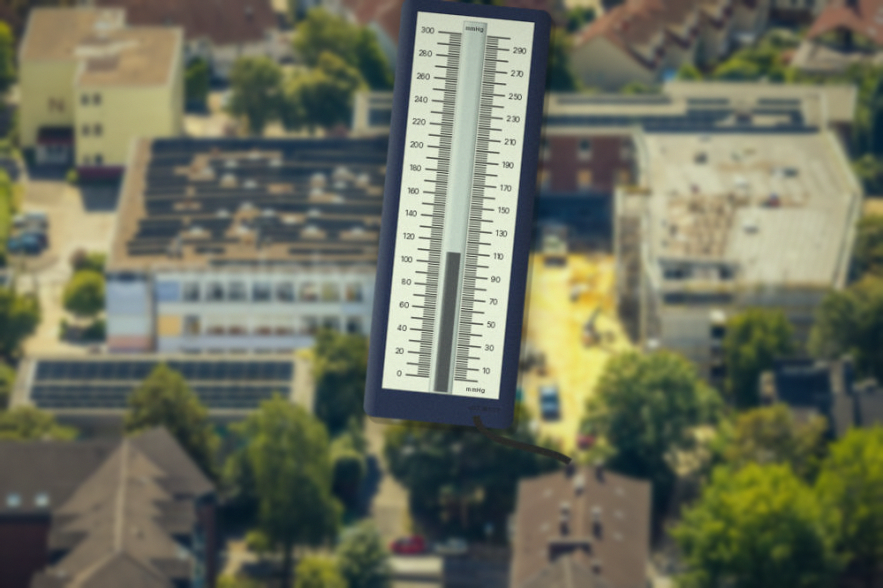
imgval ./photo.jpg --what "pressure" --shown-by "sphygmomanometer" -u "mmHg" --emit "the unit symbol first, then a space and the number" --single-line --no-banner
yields mmHg 110
